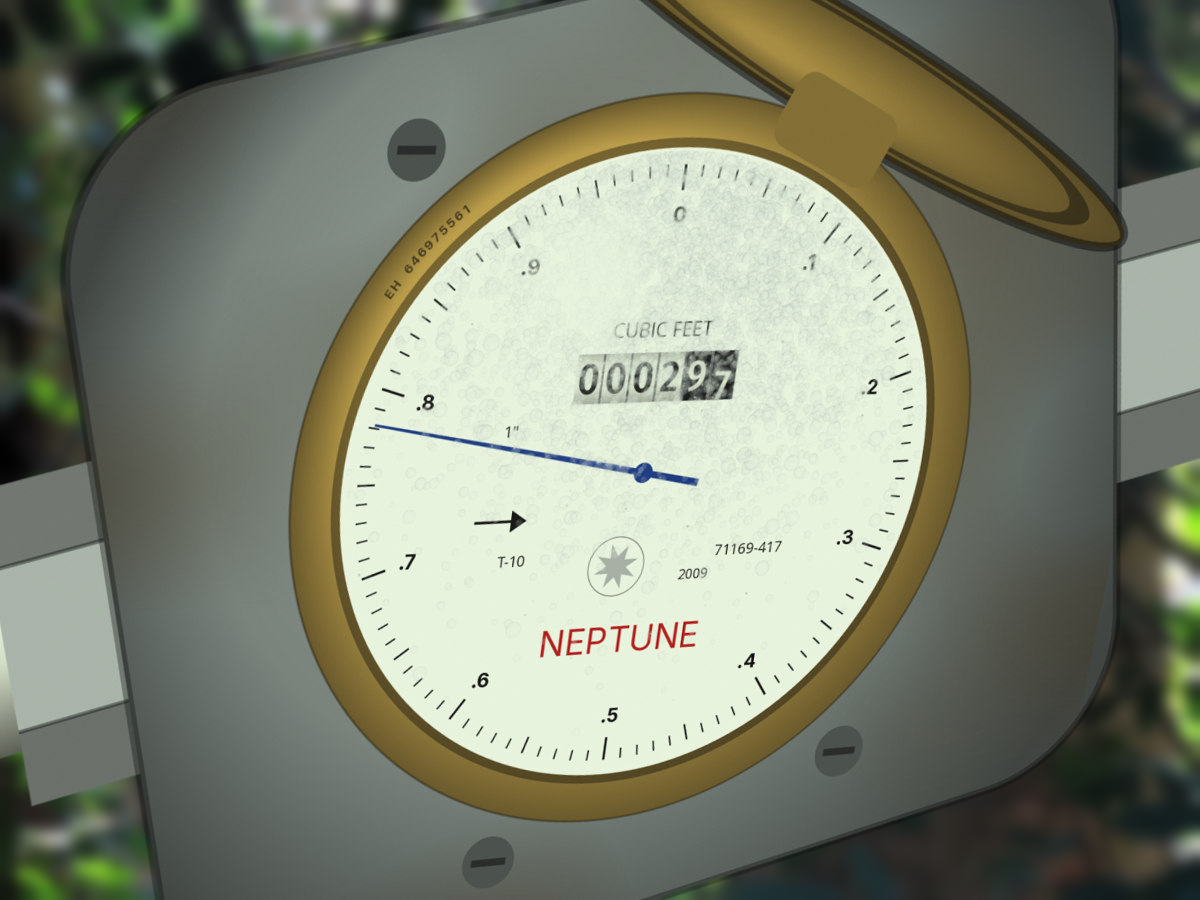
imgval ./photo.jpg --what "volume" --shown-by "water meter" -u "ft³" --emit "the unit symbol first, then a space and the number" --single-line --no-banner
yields ft³ 296.78
